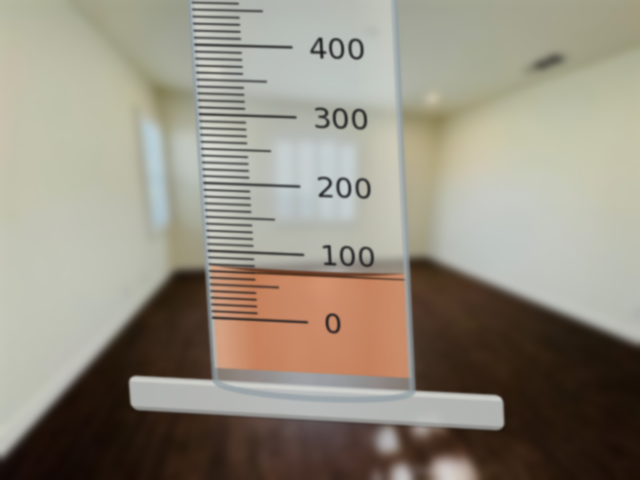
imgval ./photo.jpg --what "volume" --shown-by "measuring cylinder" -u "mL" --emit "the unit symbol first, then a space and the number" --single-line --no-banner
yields mL 70
